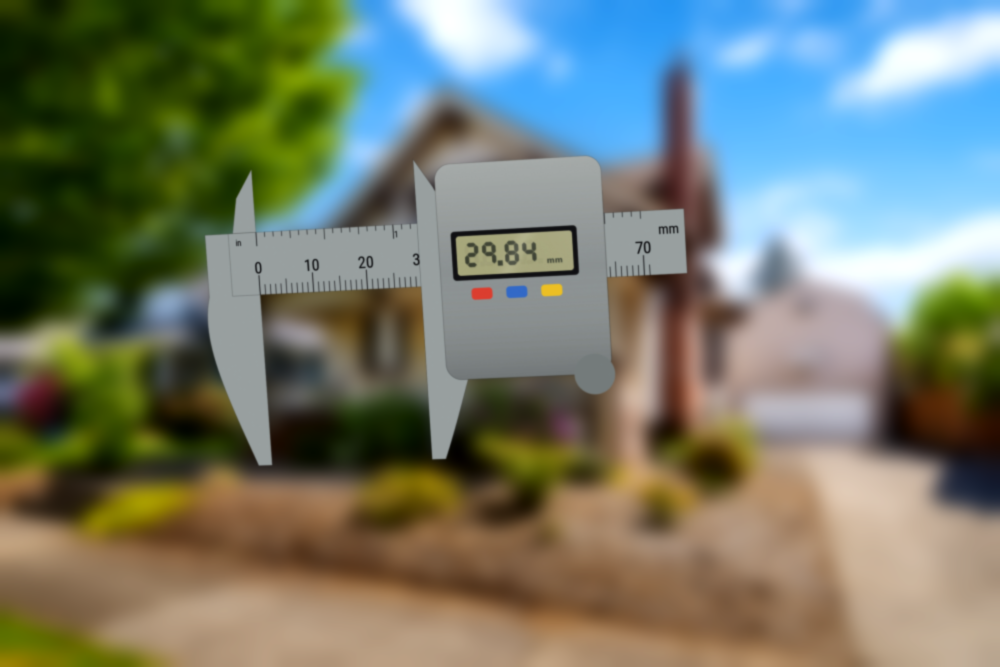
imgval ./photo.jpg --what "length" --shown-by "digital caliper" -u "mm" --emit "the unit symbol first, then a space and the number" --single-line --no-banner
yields mm 29.84
